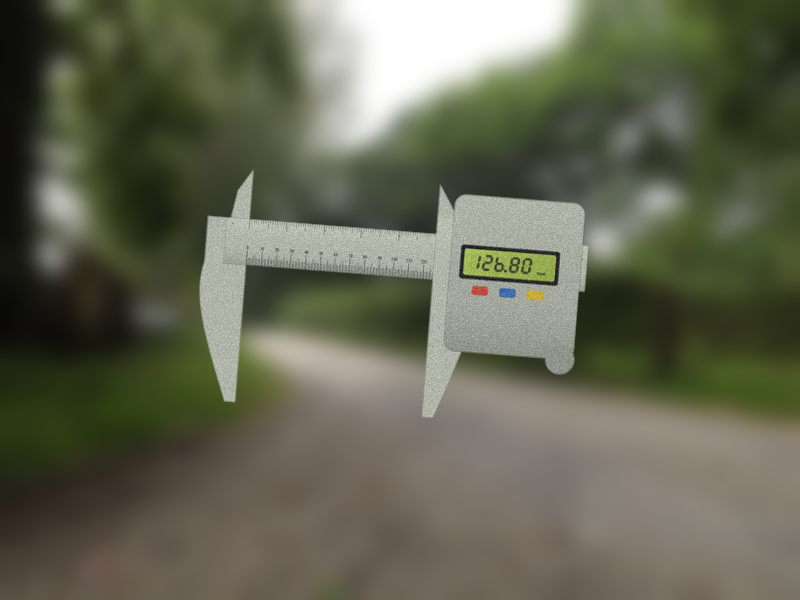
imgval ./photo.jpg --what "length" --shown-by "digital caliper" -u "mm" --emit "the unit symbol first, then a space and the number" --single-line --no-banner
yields mm 126.80
